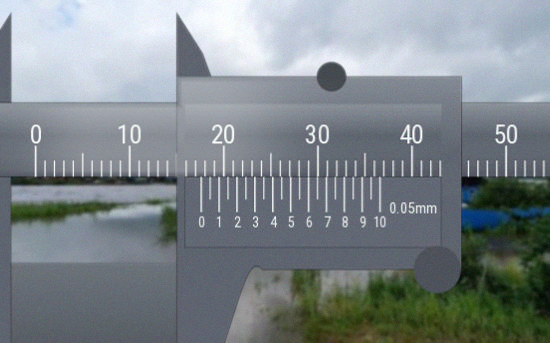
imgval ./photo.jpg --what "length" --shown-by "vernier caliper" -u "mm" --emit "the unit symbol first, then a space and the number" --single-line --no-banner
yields mm 17.6
